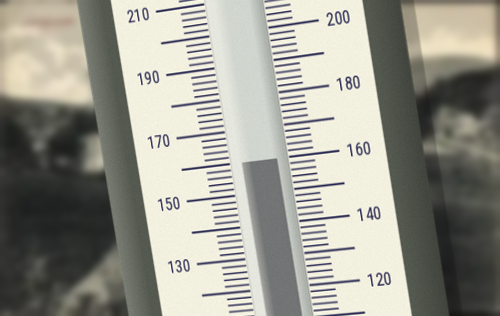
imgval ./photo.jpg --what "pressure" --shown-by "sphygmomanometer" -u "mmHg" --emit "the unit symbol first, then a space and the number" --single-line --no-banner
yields mmHg 160
